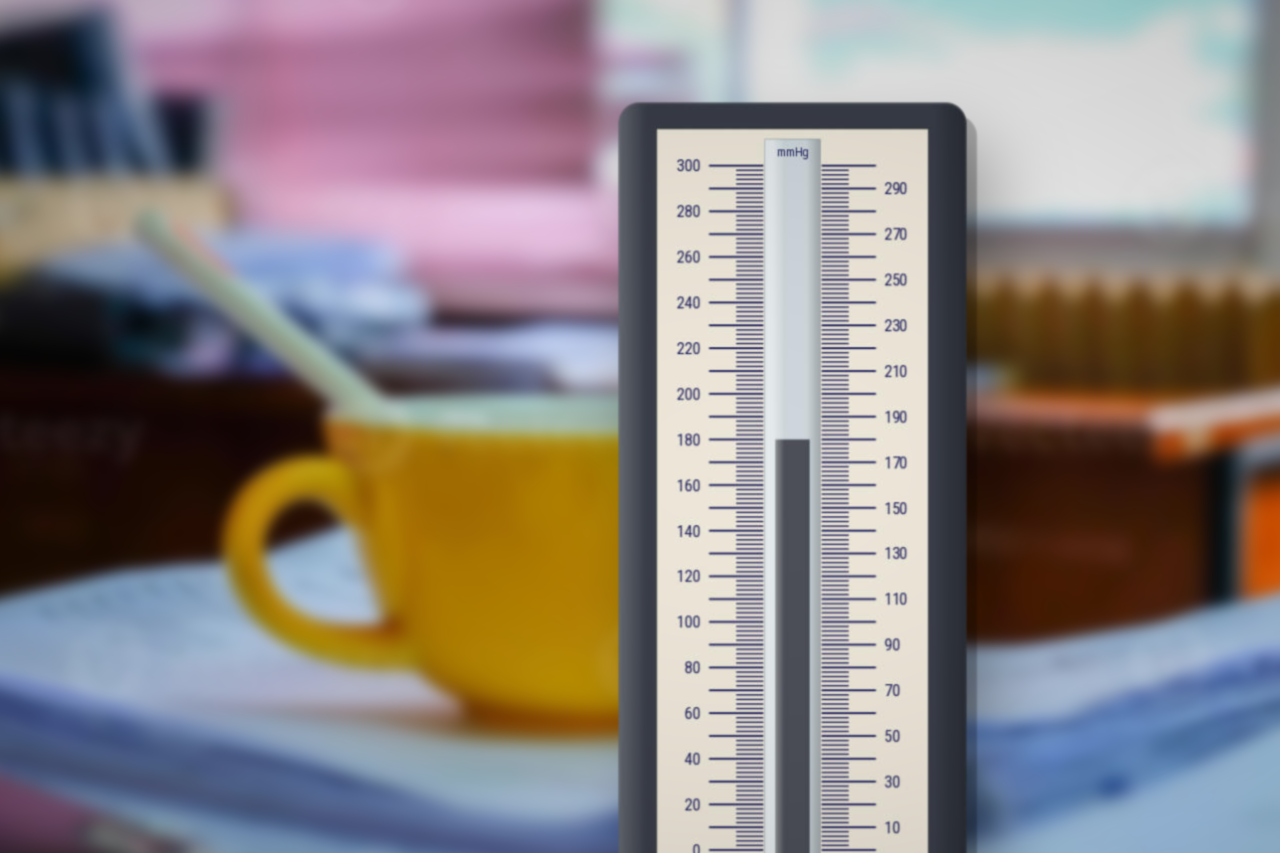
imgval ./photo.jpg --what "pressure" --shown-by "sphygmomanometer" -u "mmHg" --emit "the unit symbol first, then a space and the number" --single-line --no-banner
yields mmHg 180
